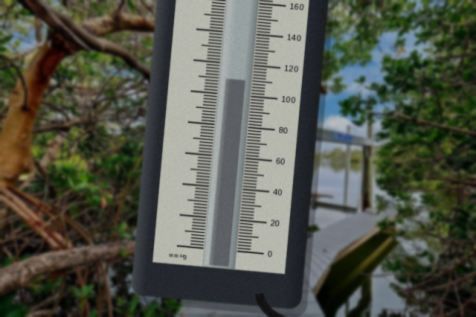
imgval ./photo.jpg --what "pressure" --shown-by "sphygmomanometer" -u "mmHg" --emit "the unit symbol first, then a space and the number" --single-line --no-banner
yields mmHg 110
